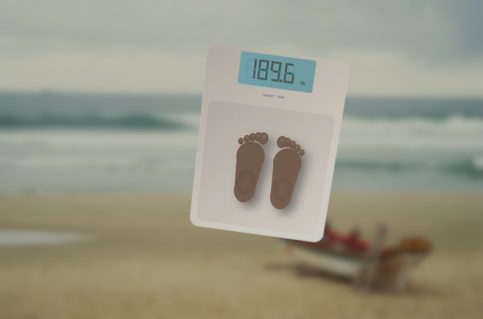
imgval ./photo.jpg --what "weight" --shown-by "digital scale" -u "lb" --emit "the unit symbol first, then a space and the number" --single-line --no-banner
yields lb 189.6
